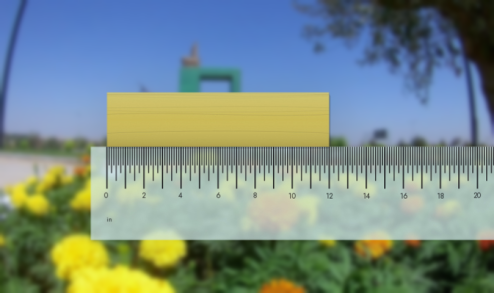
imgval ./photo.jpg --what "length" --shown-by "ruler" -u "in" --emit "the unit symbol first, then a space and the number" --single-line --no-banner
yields in 12
